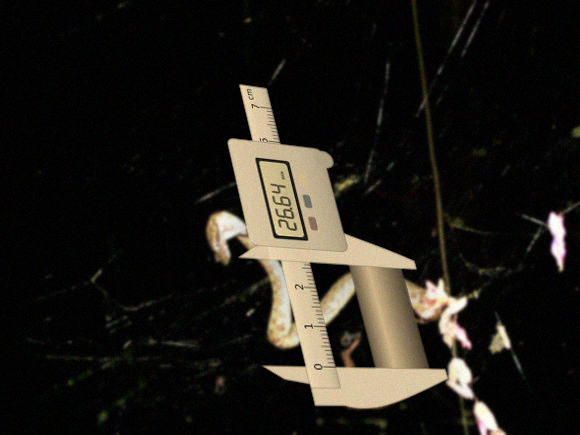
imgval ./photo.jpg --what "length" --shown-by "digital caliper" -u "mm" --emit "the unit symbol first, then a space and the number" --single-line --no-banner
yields mm 26.64
